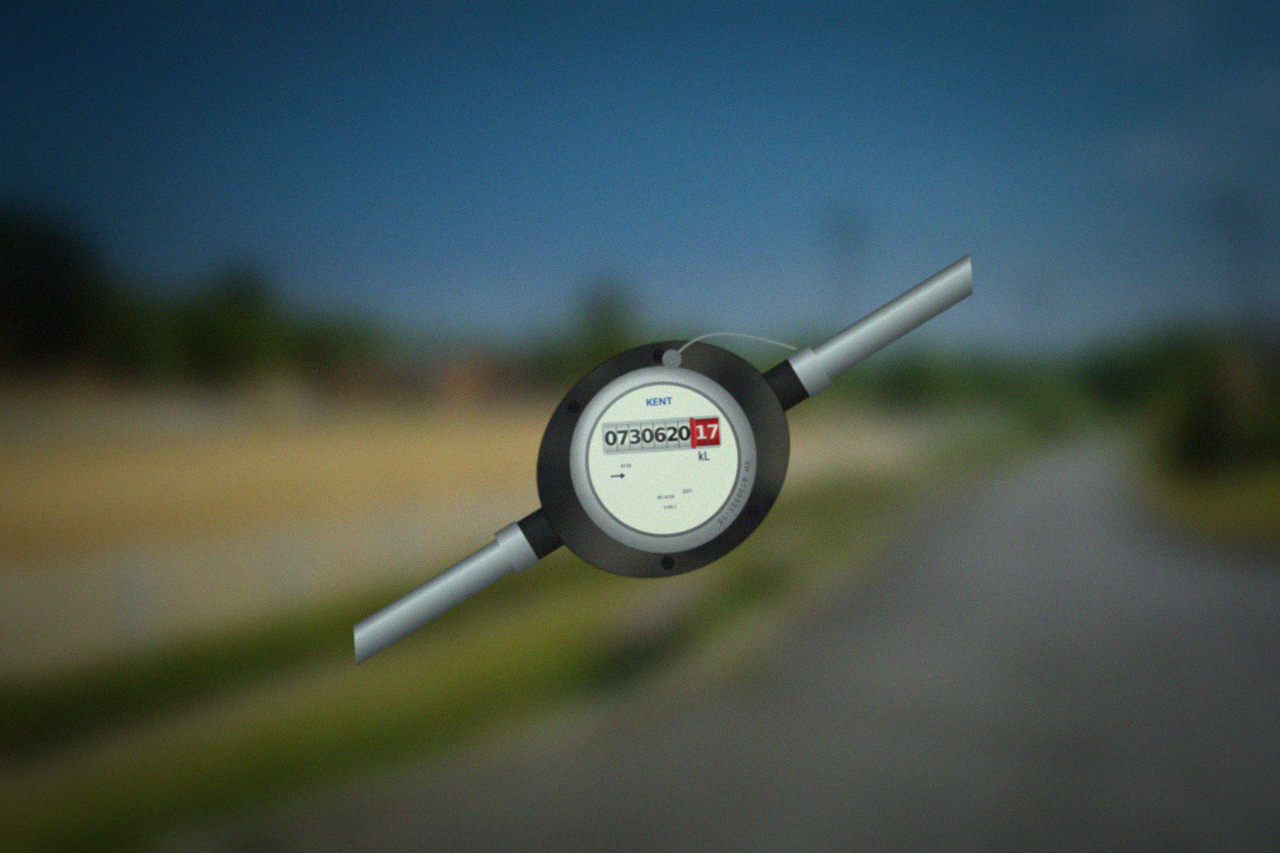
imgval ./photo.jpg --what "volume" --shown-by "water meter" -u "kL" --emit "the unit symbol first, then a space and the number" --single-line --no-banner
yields kL 730620.17
